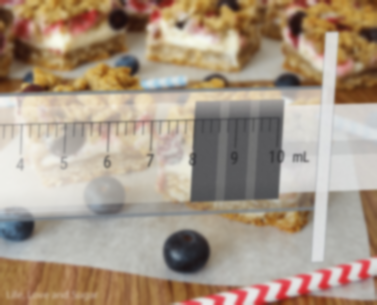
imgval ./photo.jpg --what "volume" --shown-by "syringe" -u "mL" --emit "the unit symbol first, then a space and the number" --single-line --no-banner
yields mL 8
